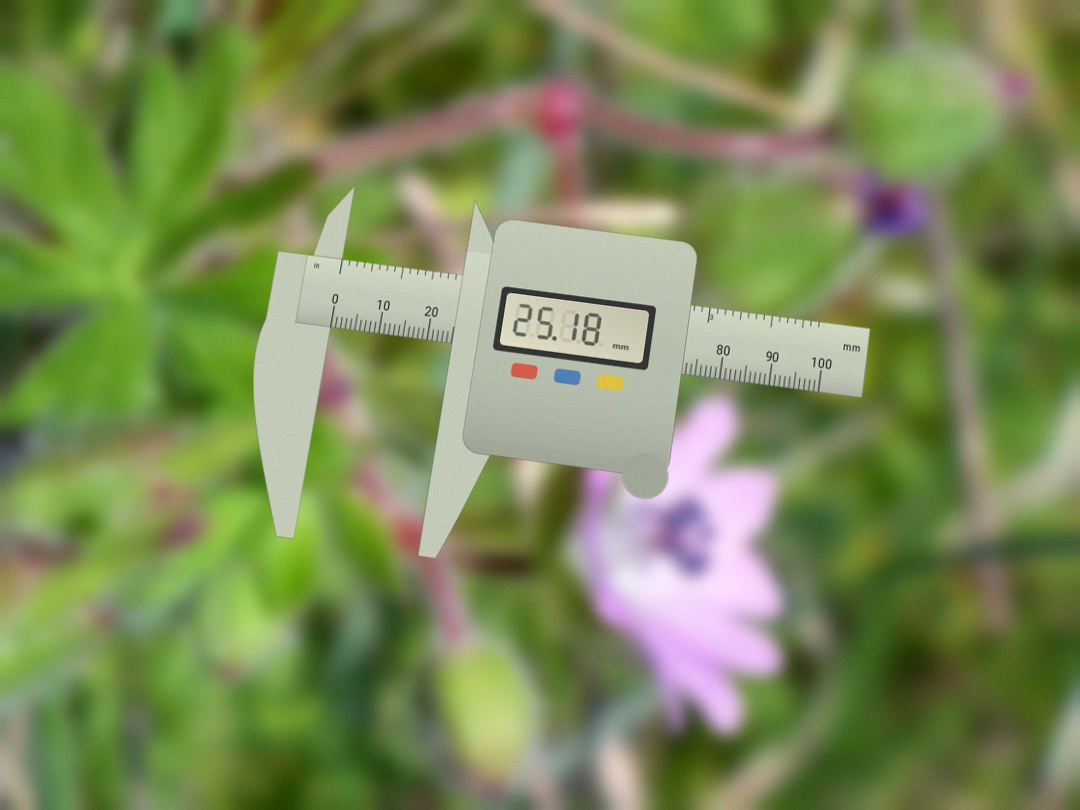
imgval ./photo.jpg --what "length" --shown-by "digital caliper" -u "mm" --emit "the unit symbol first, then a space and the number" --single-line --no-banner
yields mm 25.18
